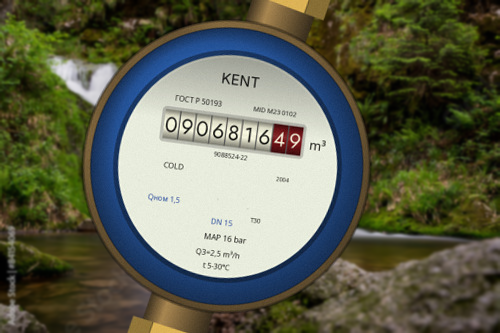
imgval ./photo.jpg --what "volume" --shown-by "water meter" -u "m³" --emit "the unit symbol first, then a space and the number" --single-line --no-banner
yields m³ 906816.49
